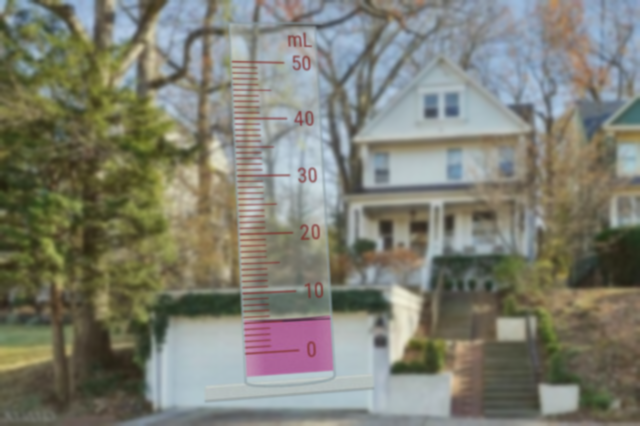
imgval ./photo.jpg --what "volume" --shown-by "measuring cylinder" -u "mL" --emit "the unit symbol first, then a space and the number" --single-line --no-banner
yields mL 5
